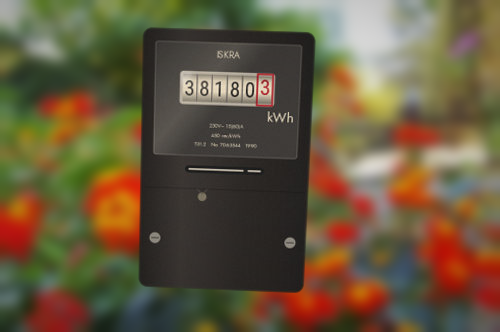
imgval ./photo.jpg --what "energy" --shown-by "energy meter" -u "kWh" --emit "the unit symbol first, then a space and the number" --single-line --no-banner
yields kWh 38180.3
